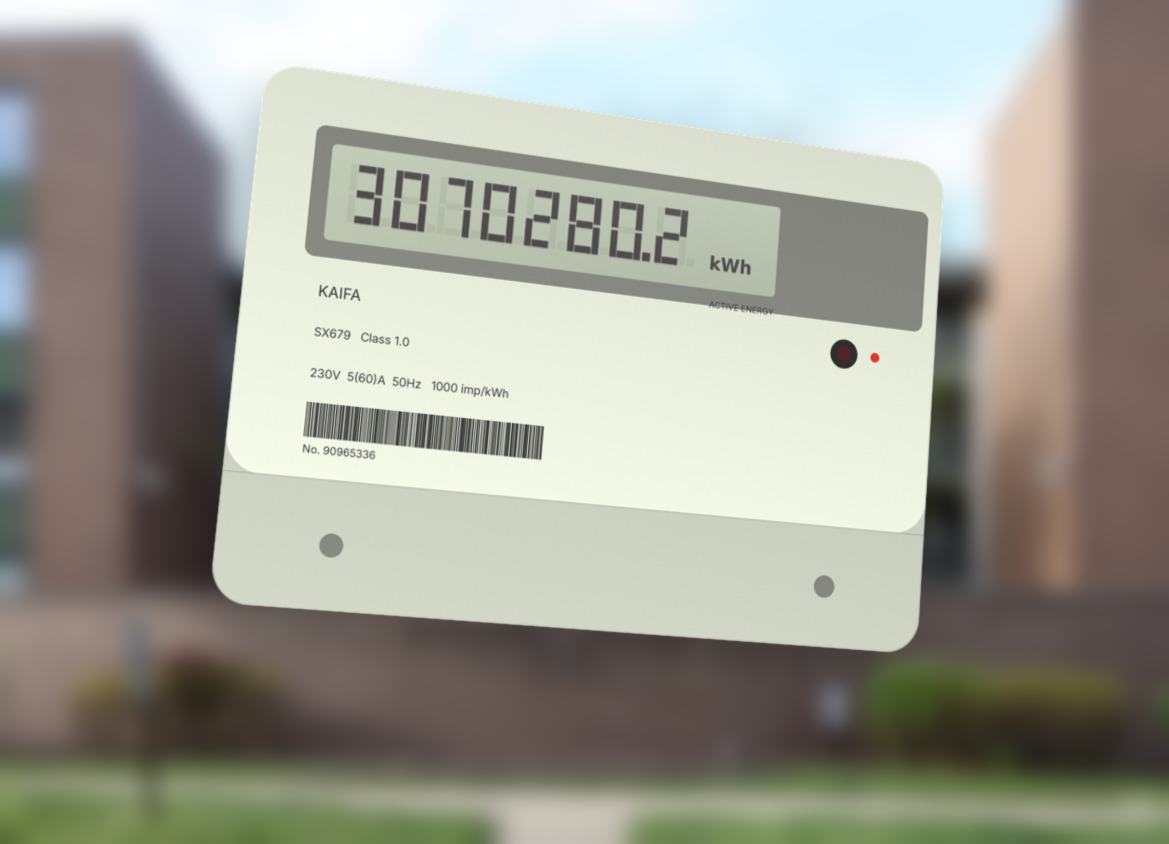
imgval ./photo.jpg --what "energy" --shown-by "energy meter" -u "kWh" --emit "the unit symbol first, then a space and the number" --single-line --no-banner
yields kWh 3070280.2
